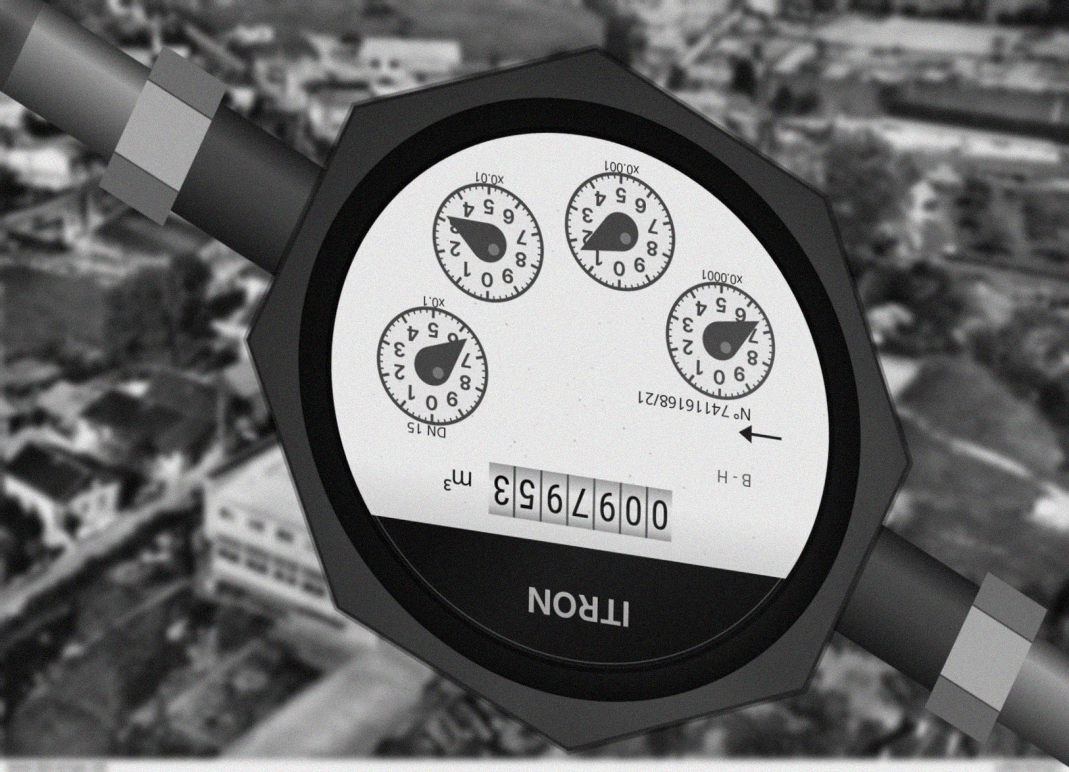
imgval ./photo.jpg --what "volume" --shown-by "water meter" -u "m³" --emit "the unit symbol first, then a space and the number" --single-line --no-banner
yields m³ 97953.6316
